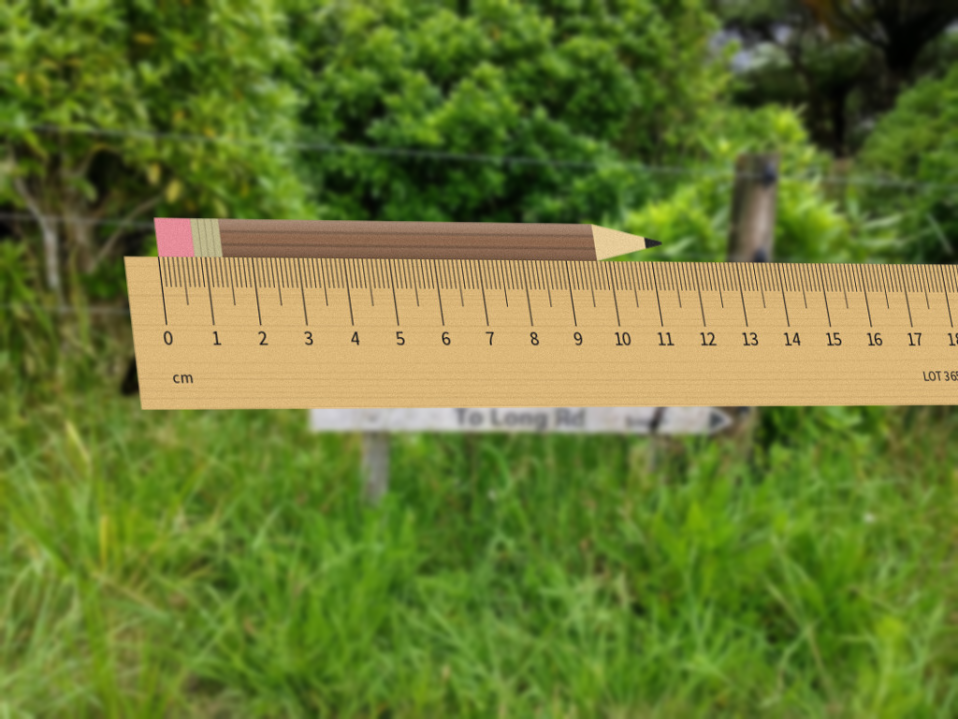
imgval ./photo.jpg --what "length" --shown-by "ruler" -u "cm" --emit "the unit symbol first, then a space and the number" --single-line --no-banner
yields cm 11.3
